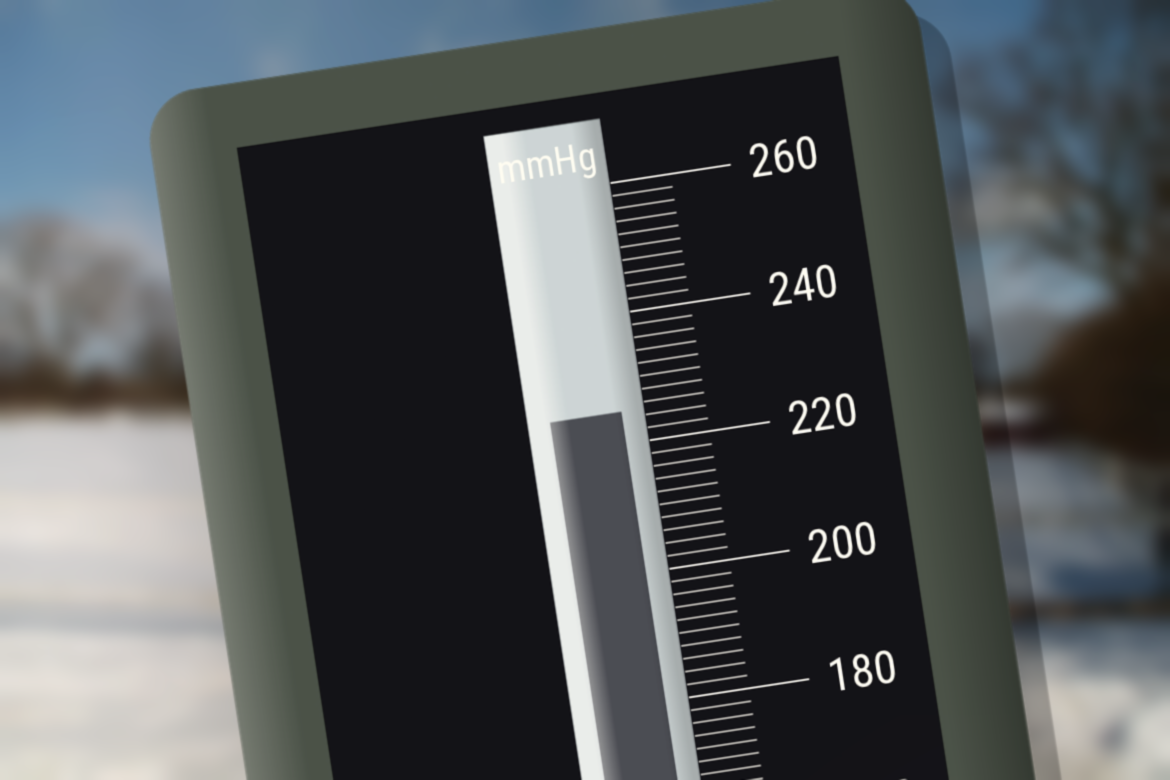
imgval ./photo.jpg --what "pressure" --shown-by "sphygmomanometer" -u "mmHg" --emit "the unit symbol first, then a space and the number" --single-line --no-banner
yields mmHg 225
